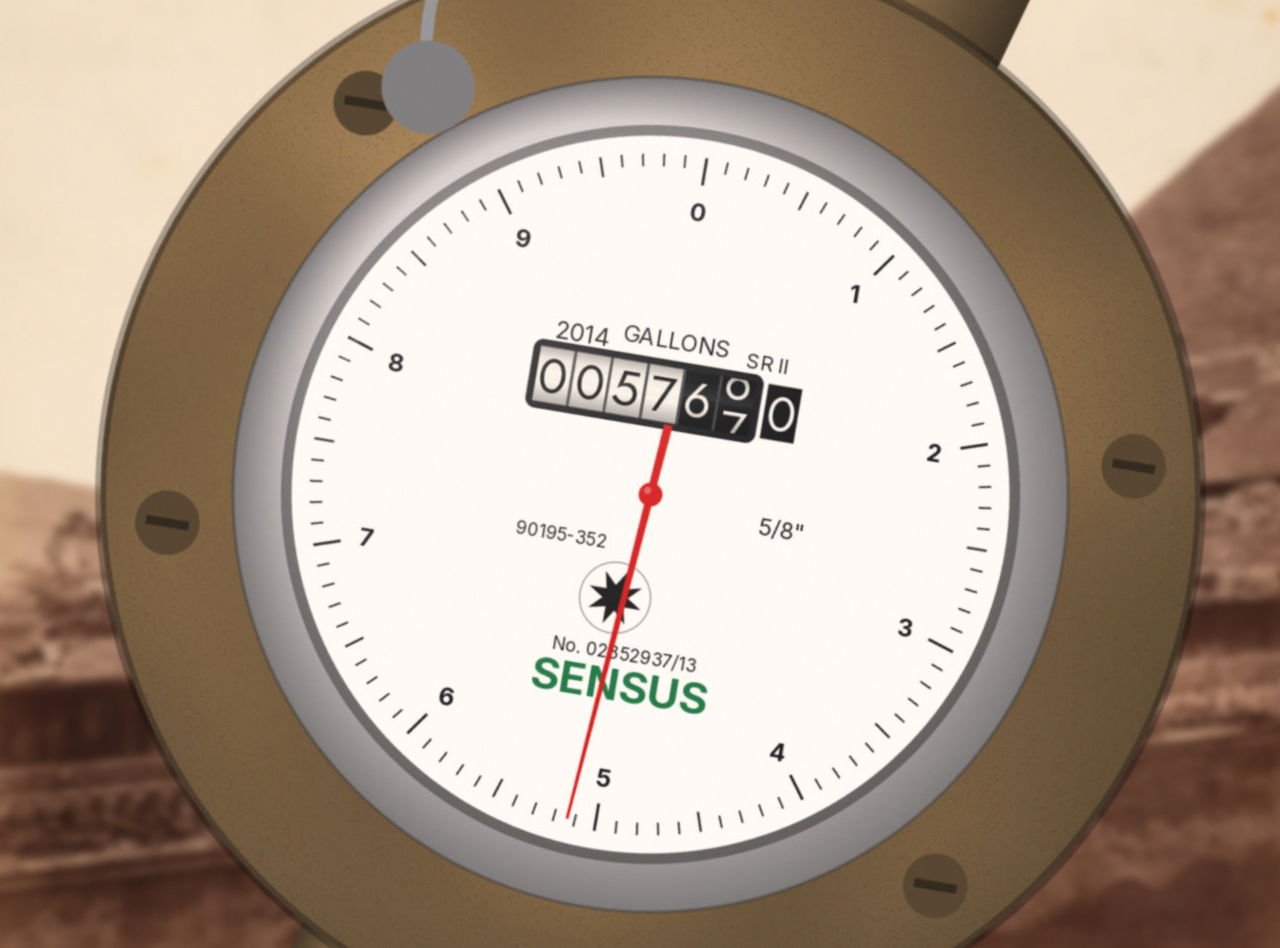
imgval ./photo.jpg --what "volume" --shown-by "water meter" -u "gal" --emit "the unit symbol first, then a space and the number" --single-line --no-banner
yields gal 57665.1
